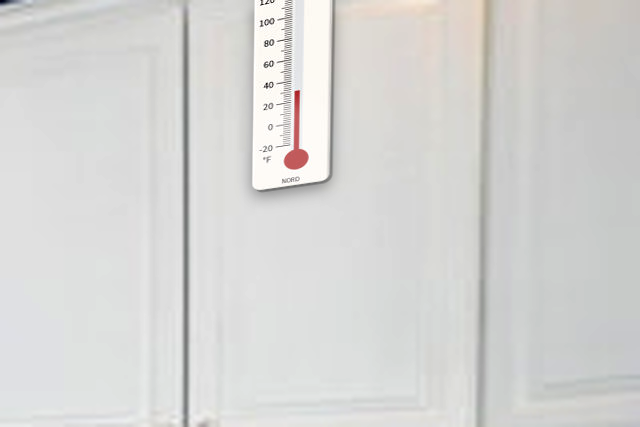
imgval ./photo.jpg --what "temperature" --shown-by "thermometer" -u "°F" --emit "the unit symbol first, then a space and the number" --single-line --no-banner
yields °F 30
